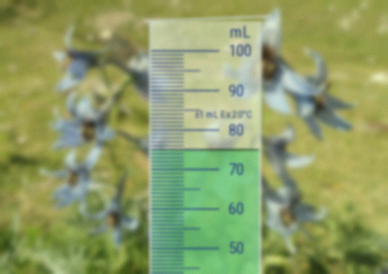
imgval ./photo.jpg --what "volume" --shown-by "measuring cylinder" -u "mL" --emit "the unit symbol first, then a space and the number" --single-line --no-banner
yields mL 75
